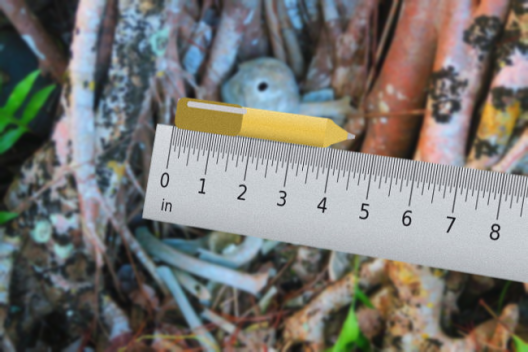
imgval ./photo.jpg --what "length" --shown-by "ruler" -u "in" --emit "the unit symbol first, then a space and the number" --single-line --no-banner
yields in 4.5
